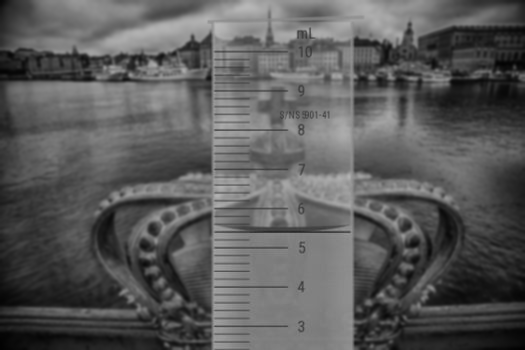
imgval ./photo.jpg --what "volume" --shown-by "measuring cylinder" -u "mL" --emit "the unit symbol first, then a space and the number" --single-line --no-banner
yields mL 5.4
